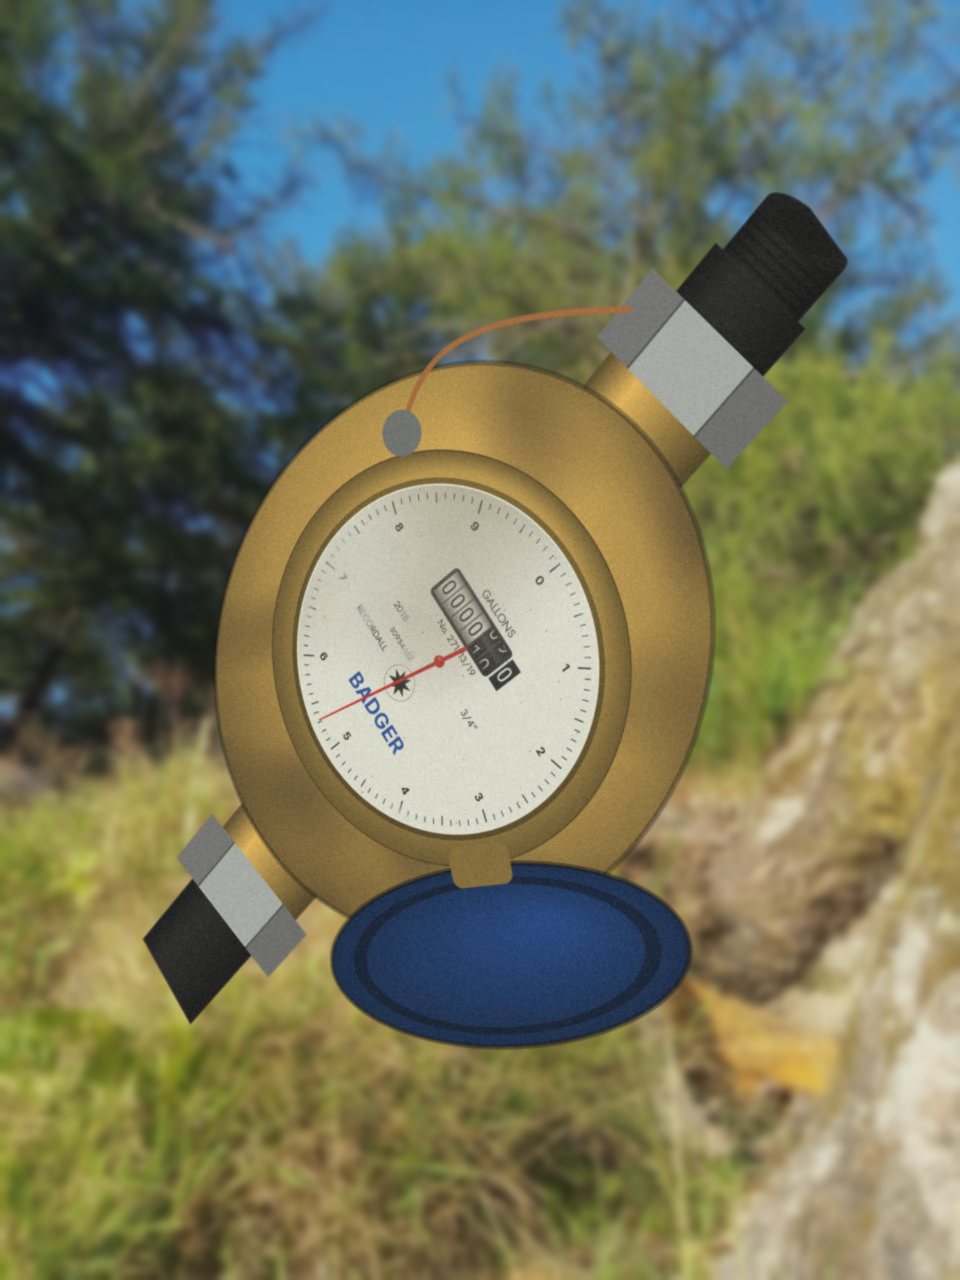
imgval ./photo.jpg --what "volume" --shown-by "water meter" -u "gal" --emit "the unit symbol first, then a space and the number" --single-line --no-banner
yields gal 95.3
